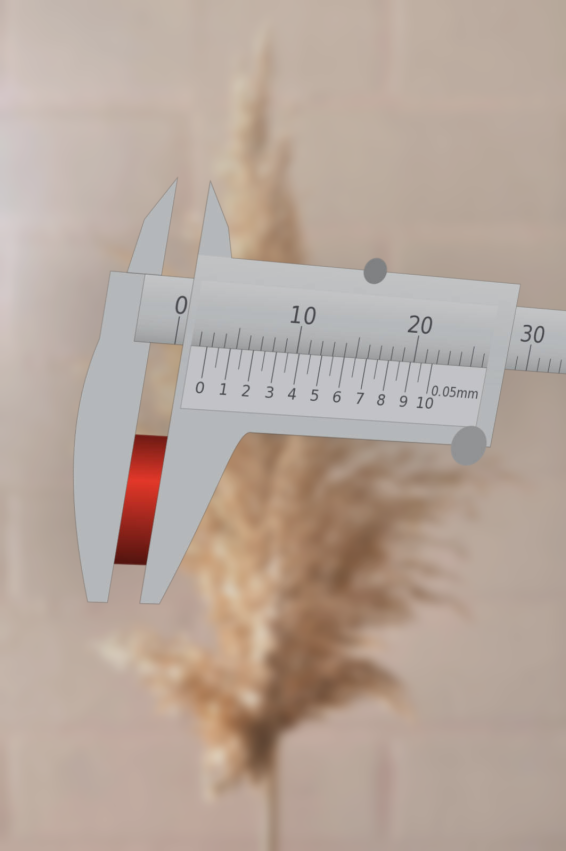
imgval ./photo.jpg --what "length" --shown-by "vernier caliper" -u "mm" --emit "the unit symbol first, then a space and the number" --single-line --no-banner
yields mm 2.6
